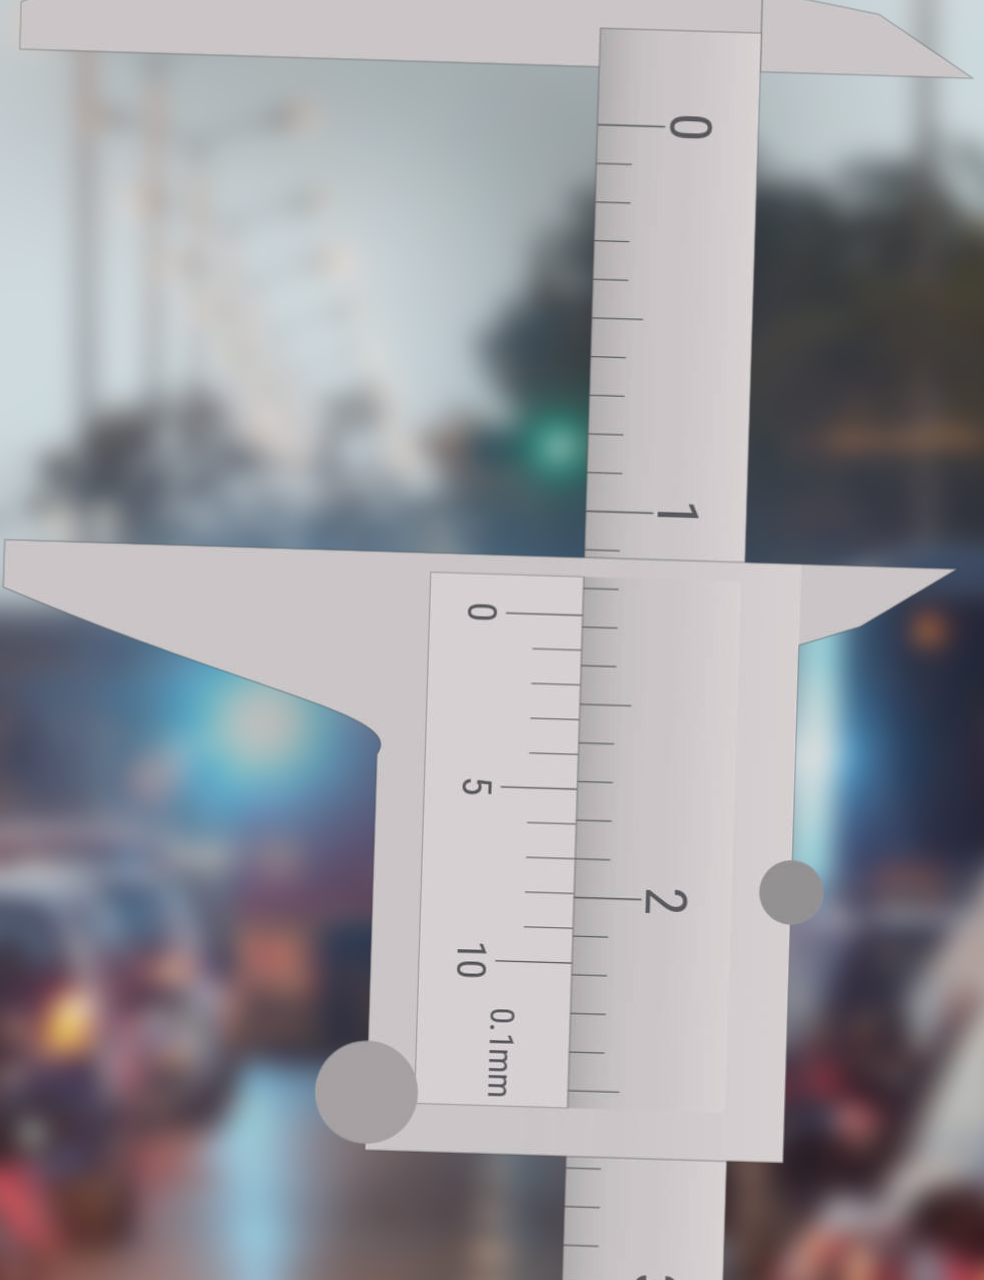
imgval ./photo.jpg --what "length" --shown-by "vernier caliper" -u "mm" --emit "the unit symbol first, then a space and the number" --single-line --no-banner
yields mm 12.7
